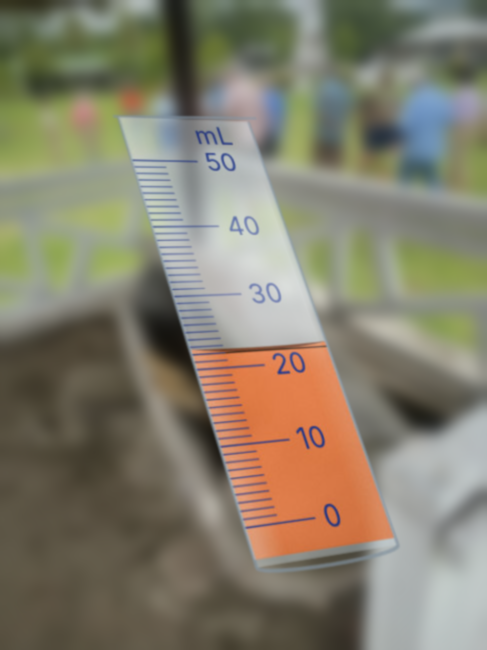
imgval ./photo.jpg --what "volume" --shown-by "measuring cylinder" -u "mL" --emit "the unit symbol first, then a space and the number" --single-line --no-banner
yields mL 22
